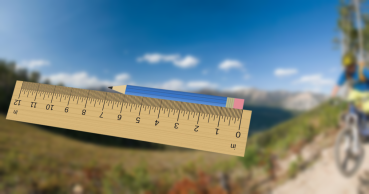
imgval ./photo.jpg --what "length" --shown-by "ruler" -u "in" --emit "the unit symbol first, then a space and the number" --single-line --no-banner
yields in 7
